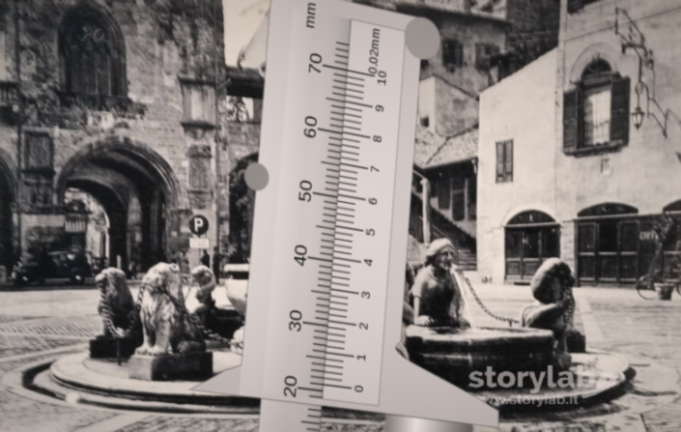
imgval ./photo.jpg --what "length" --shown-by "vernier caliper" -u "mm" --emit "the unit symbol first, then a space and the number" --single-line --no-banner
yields mm 21.0
